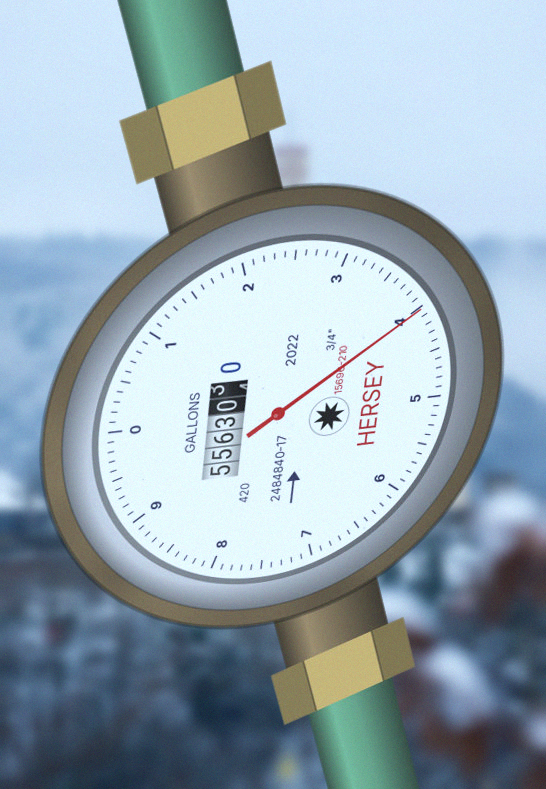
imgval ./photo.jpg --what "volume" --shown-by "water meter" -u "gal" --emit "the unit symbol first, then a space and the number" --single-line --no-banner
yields gal 5563034.0
